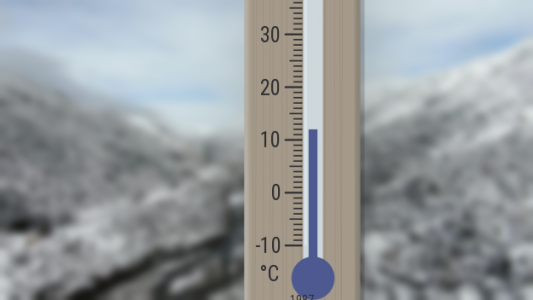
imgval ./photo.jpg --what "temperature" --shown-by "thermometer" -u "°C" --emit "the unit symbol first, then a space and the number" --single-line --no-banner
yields °C 12
